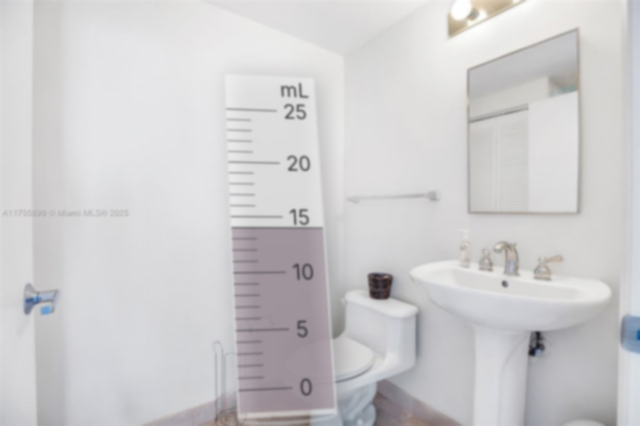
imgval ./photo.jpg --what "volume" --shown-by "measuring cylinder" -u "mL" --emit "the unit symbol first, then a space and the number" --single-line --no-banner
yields mL 14
